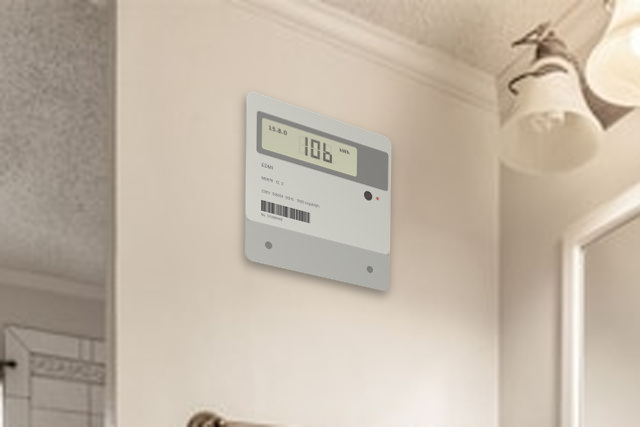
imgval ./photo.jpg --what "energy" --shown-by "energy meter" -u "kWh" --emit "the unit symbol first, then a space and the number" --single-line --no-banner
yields kWh 106
